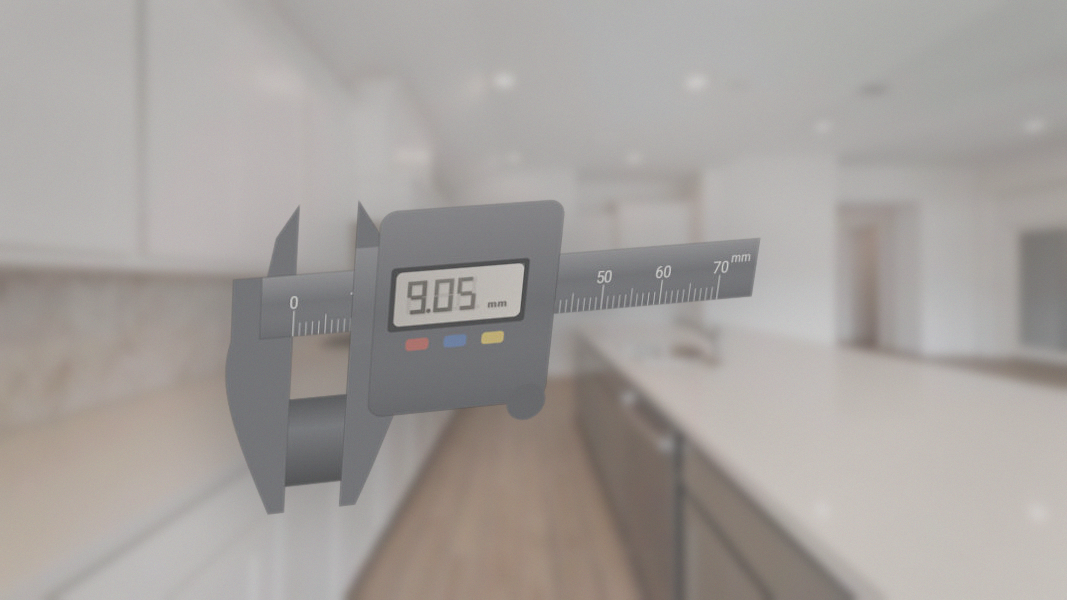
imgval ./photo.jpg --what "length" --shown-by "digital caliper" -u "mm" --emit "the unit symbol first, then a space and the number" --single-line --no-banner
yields mm 9.05
